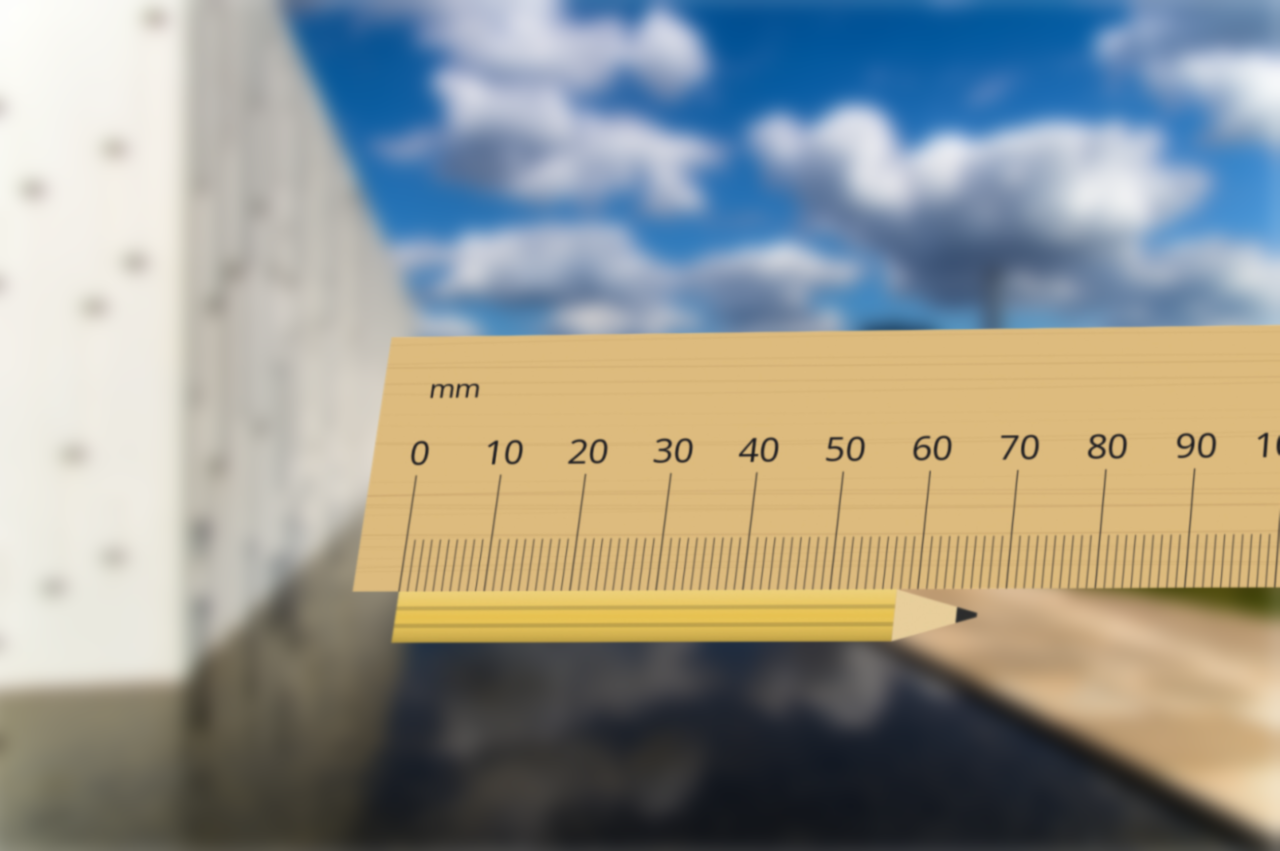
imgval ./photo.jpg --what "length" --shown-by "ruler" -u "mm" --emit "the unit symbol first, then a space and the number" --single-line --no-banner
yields mm 67
